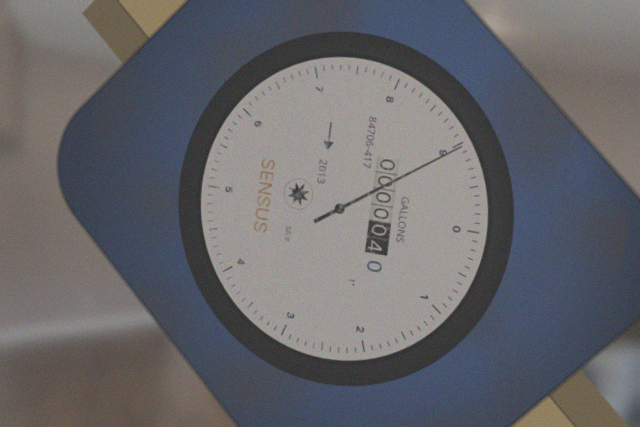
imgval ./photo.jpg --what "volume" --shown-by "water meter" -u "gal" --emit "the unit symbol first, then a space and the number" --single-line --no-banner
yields gal 39.0
